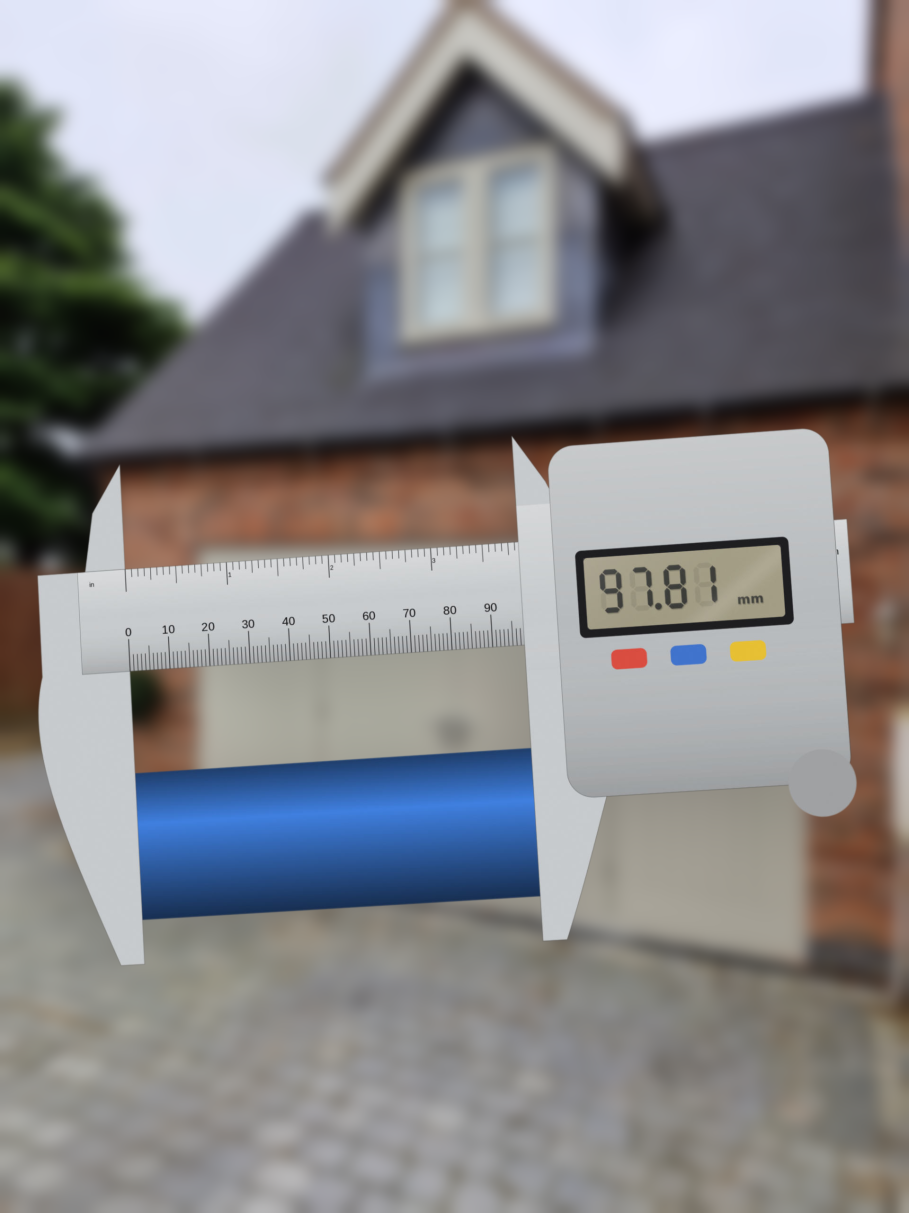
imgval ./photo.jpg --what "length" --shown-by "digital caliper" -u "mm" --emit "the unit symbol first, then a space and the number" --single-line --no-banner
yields mm 97.81
